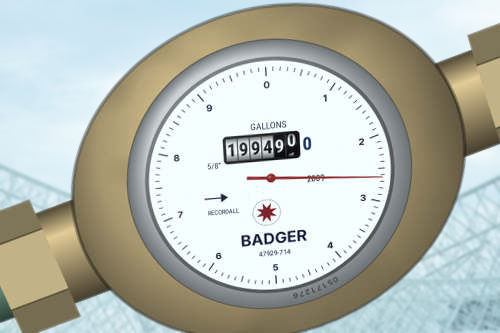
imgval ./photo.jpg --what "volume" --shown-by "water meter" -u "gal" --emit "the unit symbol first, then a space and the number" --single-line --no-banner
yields gal 1994902.6
